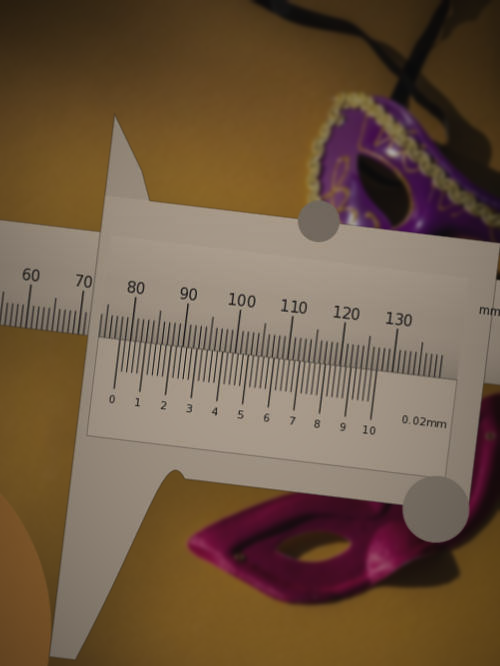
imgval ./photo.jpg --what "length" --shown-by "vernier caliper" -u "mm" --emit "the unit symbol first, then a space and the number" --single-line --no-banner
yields mm 78.0
